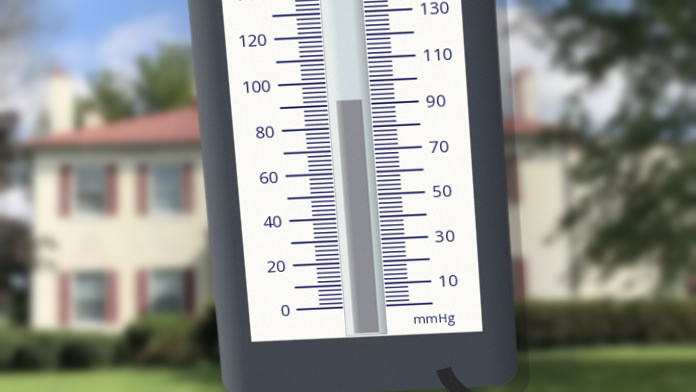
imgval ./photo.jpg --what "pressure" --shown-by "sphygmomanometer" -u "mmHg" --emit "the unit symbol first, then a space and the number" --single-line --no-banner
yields mmHg 92
